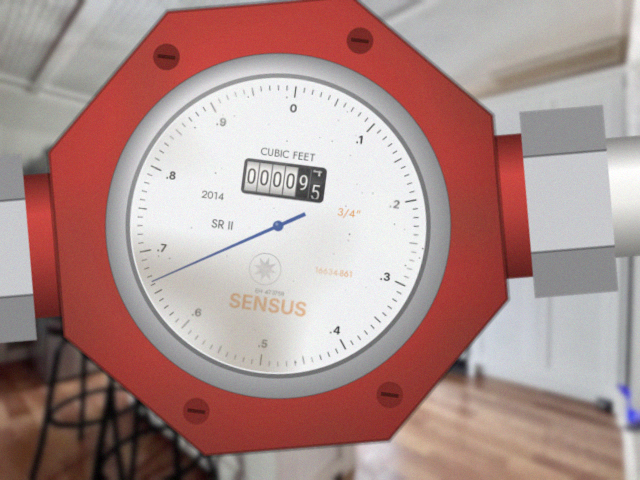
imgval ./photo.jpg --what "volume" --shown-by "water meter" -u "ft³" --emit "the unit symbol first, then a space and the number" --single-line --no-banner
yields ft³ 94.66
